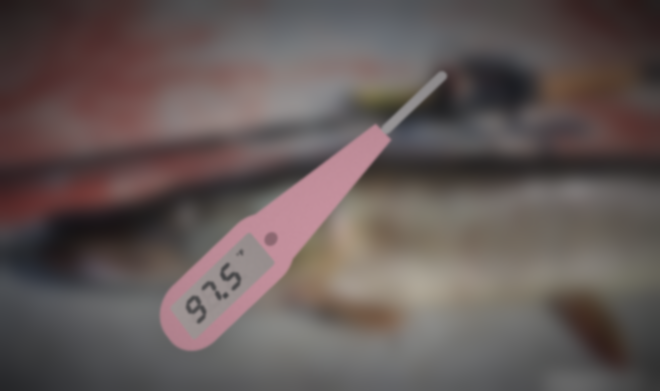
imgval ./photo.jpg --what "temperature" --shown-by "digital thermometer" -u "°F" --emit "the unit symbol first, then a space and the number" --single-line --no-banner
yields °F 97.5
